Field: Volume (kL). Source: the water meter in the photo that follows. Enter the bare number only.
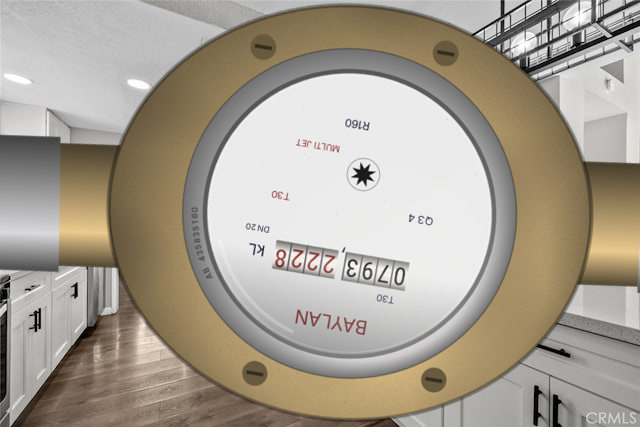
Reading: 793.2228
